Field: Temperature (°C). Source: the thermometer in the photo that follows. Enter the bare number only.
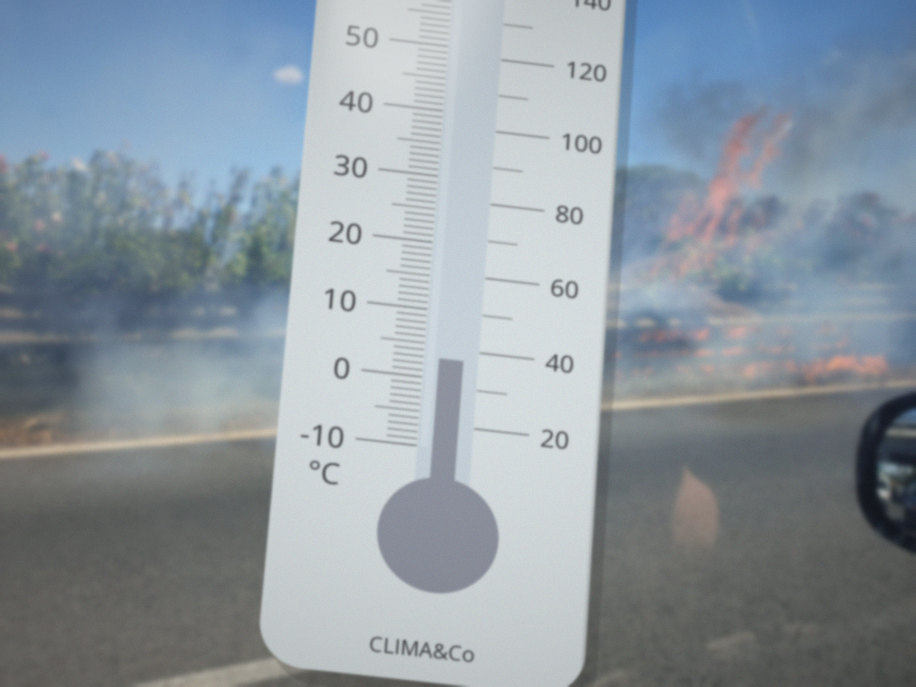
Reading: 3
